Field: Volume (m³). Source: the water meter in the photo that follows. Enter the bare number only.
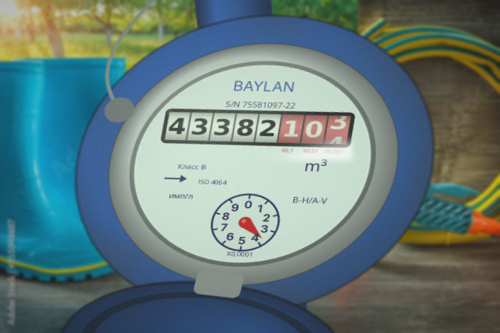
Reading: 43382.1033
